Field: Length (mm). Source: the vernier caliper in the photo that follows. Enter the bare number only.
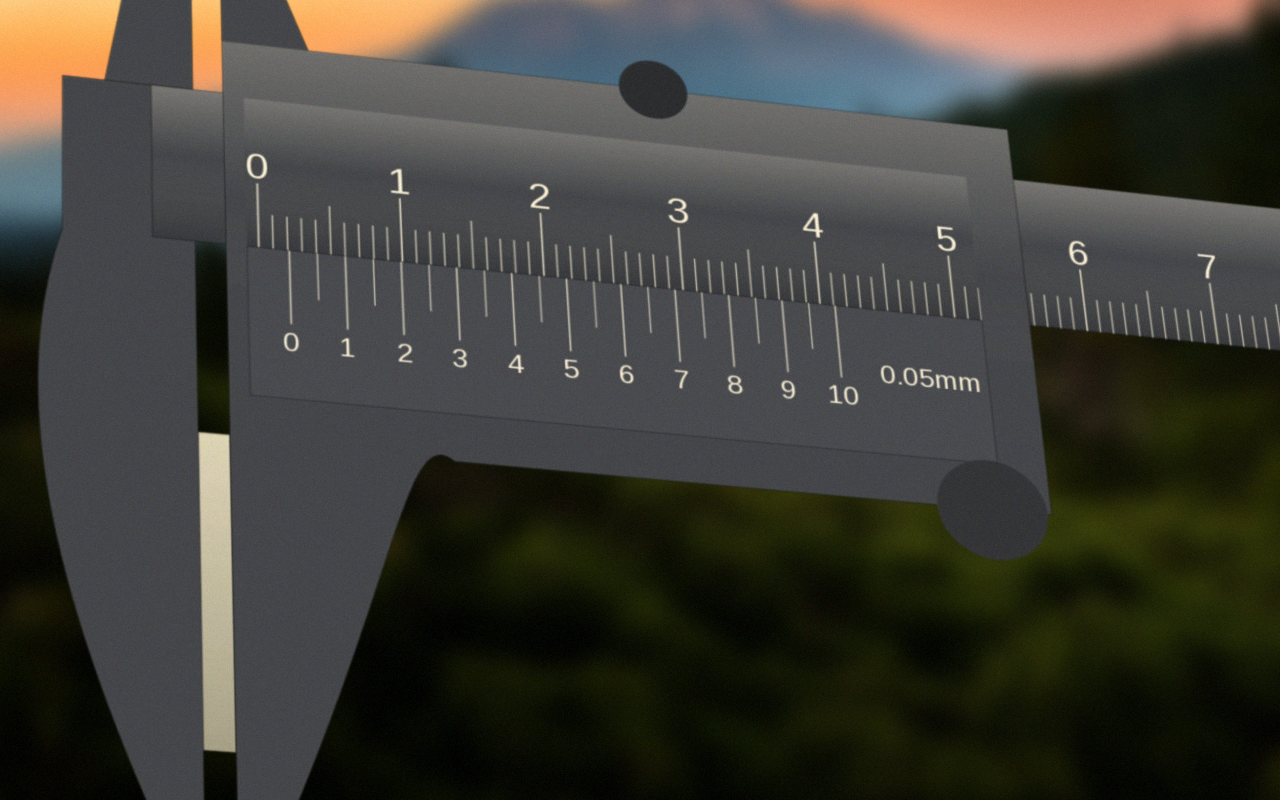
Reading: 2.1
